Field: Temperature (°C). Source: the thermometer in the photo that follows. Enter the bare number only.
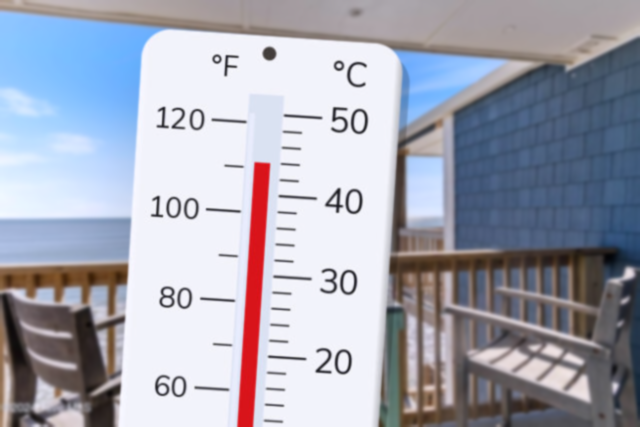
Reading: 44
